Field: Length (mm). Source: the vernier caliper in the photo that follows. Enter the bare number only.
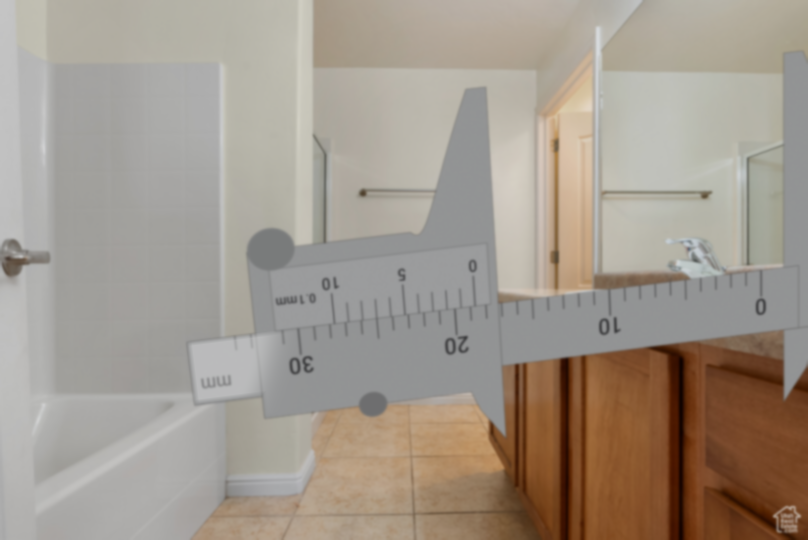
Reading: 18.7
